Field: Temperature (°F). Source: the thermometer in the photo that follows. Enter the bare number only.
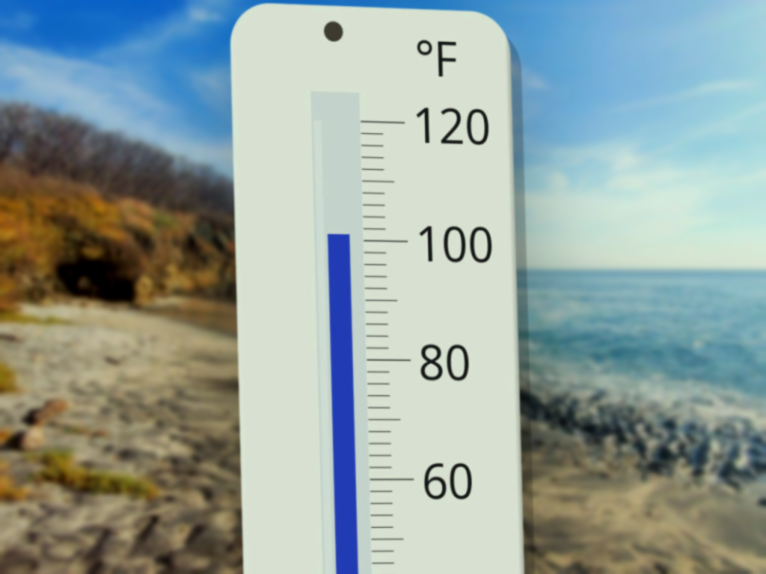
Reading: 101
